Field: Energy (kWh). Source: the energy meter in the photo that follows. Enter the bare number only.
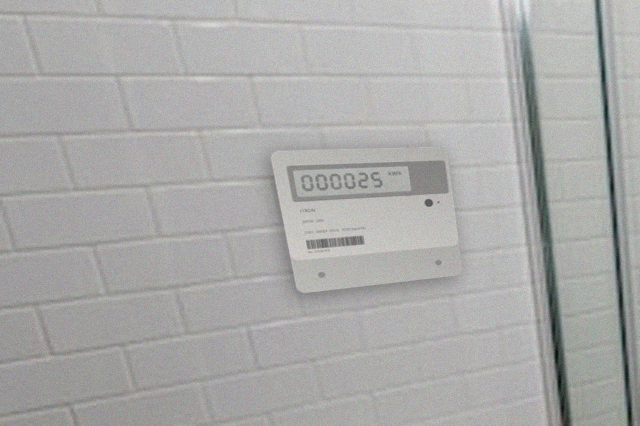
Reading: 25
